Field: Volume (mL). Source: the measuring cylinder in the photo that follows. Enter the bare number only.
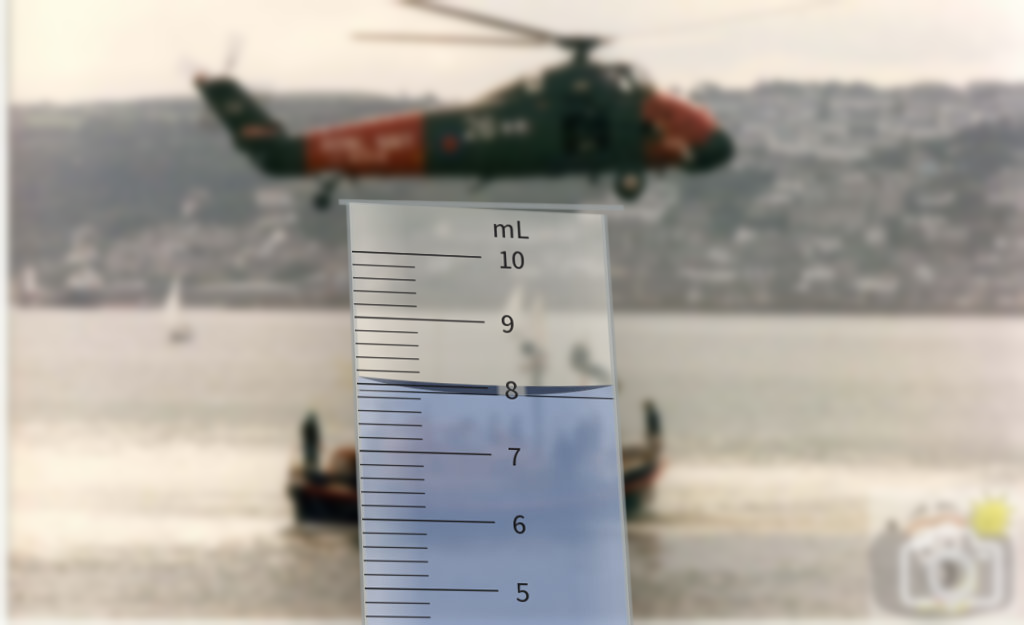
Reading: 7.9
